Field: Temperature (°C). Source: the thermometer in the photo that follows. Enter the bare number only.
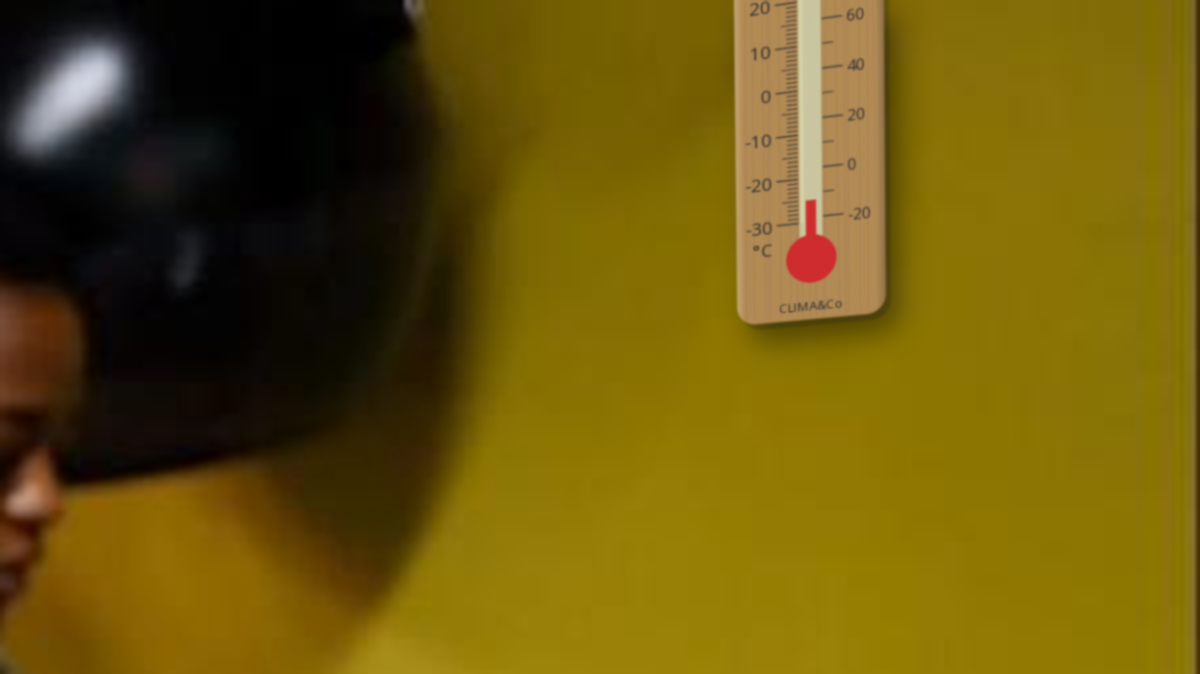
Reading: -25
